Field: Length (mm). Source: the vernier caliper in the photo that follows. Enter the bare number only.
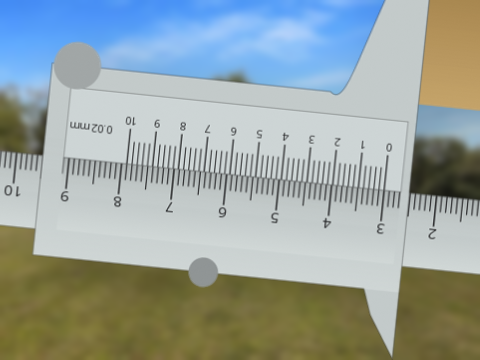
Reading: 30.0
